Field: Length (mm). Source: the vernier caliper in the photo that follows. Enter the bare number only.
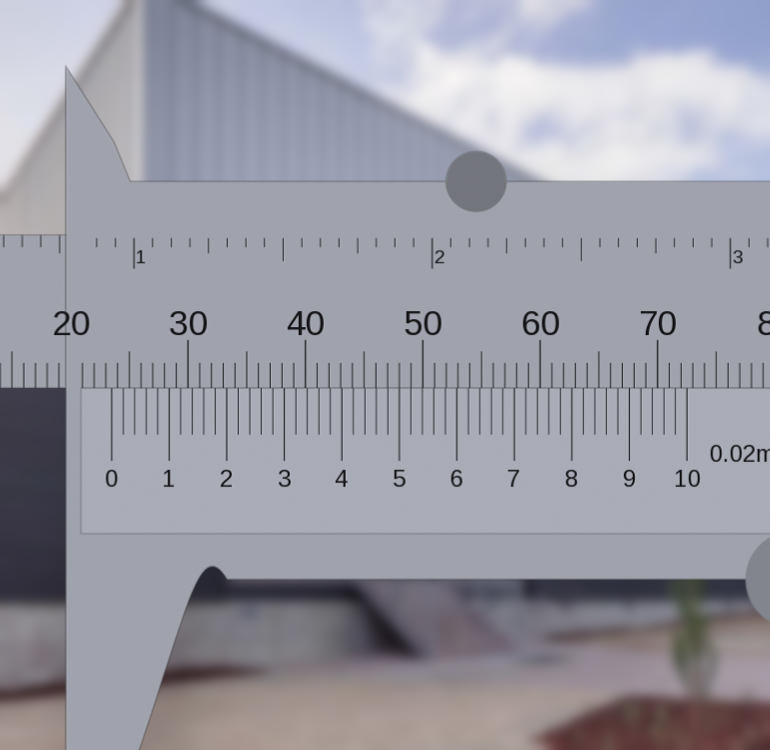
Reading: 23.5
